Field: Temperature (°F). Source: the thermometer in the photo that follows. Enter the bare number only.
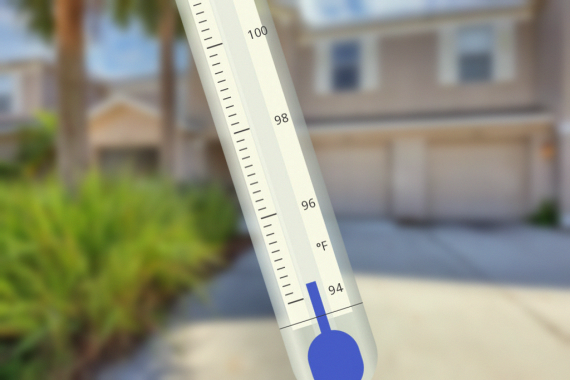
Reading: 94.3
